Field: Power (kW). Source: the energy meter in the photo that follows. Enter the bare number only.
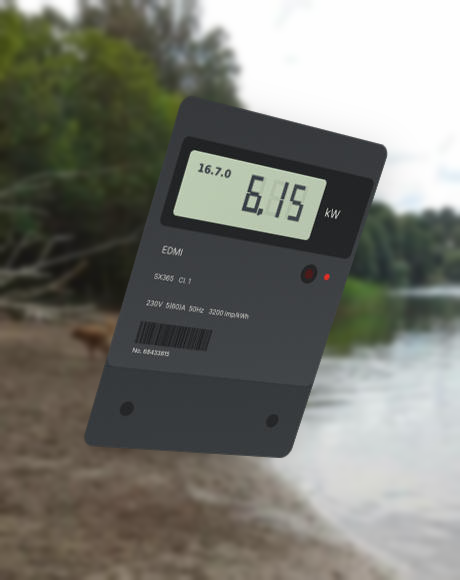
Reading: 6.15
